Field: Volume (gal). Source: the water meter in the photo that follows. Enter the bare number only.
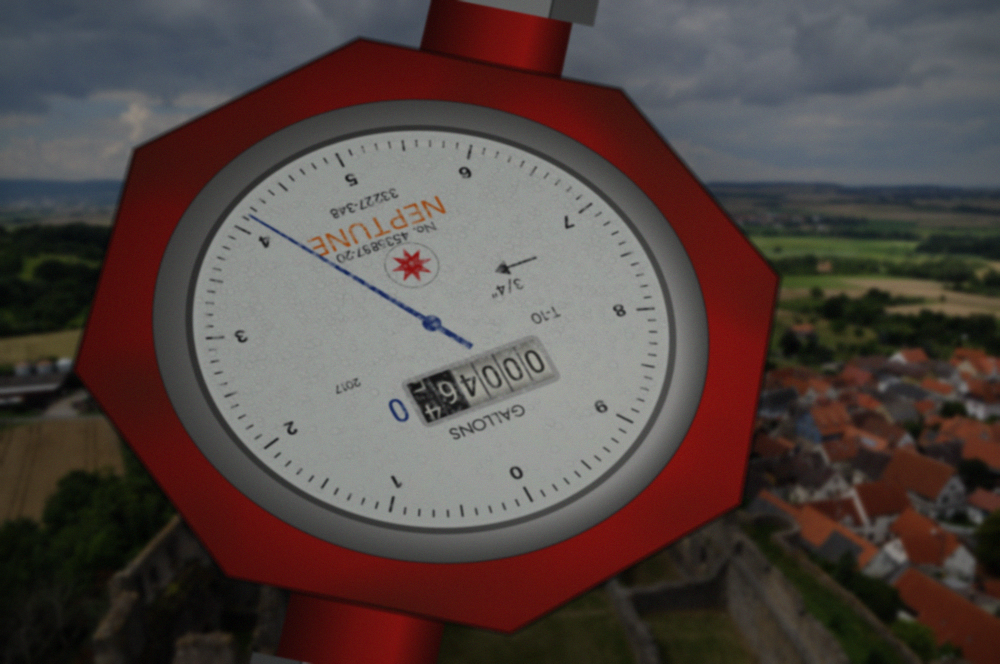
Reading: 4644.1
